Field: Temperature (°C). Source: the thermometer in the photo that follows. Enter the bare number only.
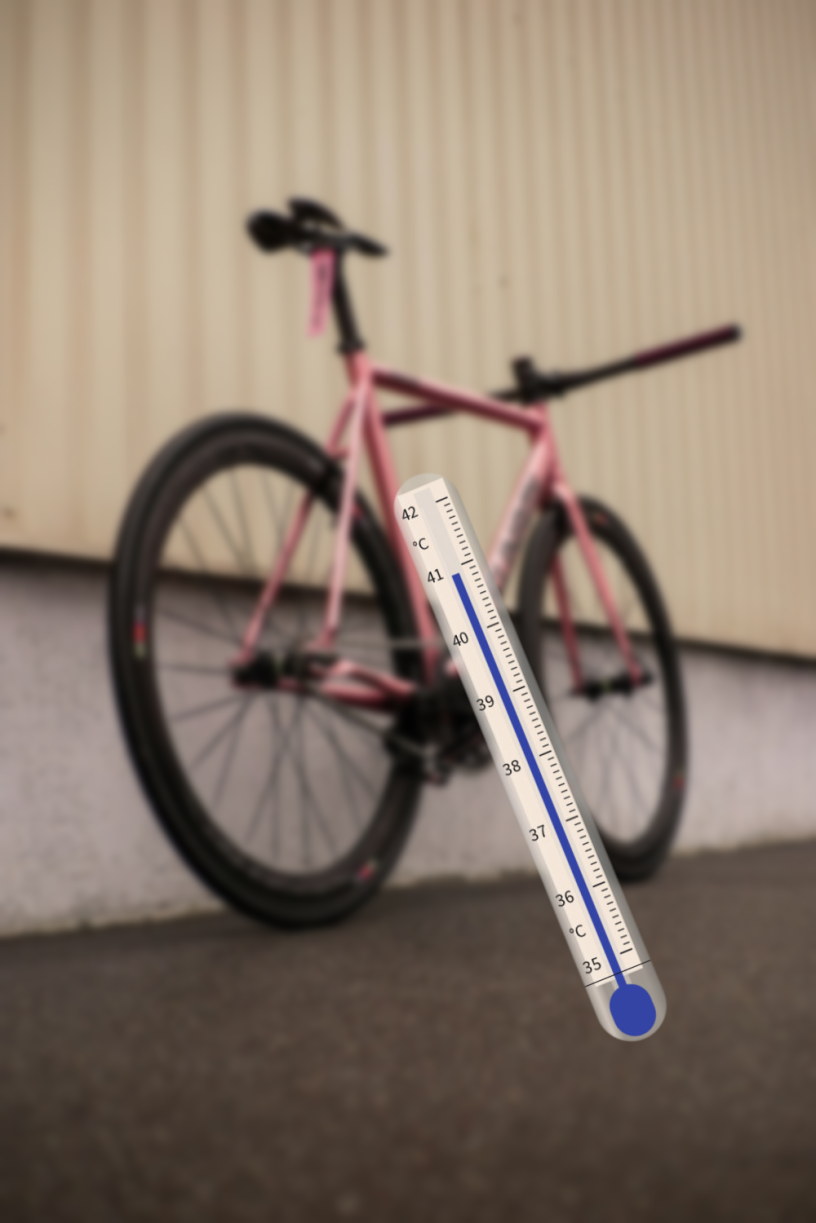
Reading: 40.9
